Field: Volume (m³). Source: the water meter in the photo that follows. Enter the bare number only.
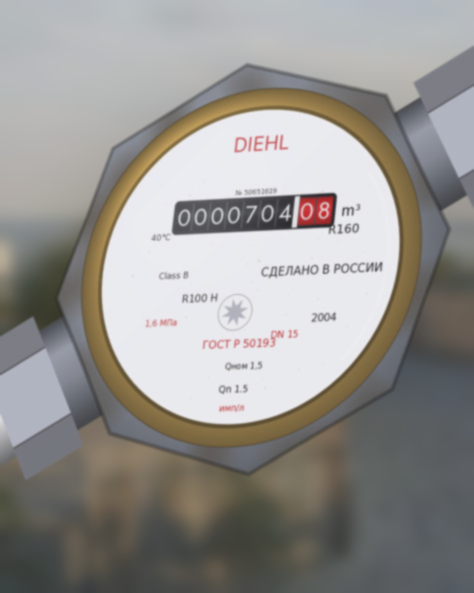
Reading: 704.08
